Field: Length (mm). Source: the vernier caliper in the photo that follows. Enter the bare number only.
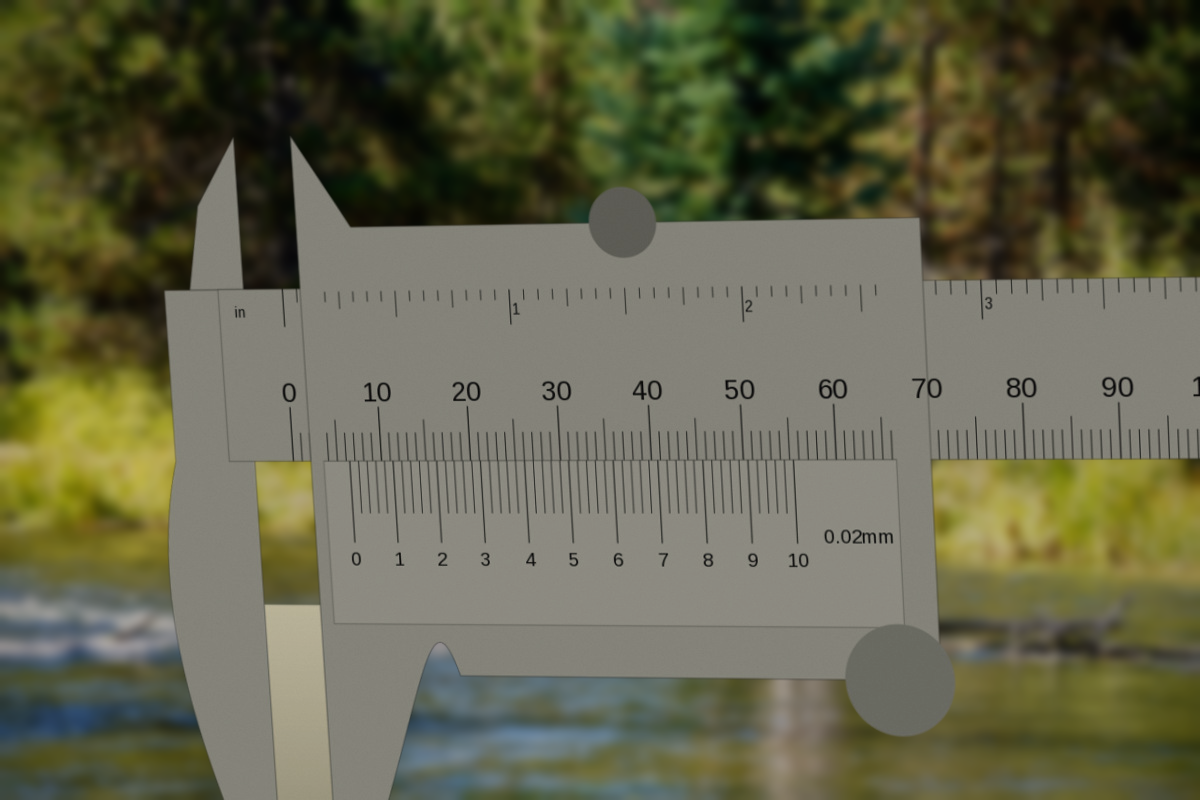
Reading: 6.4
